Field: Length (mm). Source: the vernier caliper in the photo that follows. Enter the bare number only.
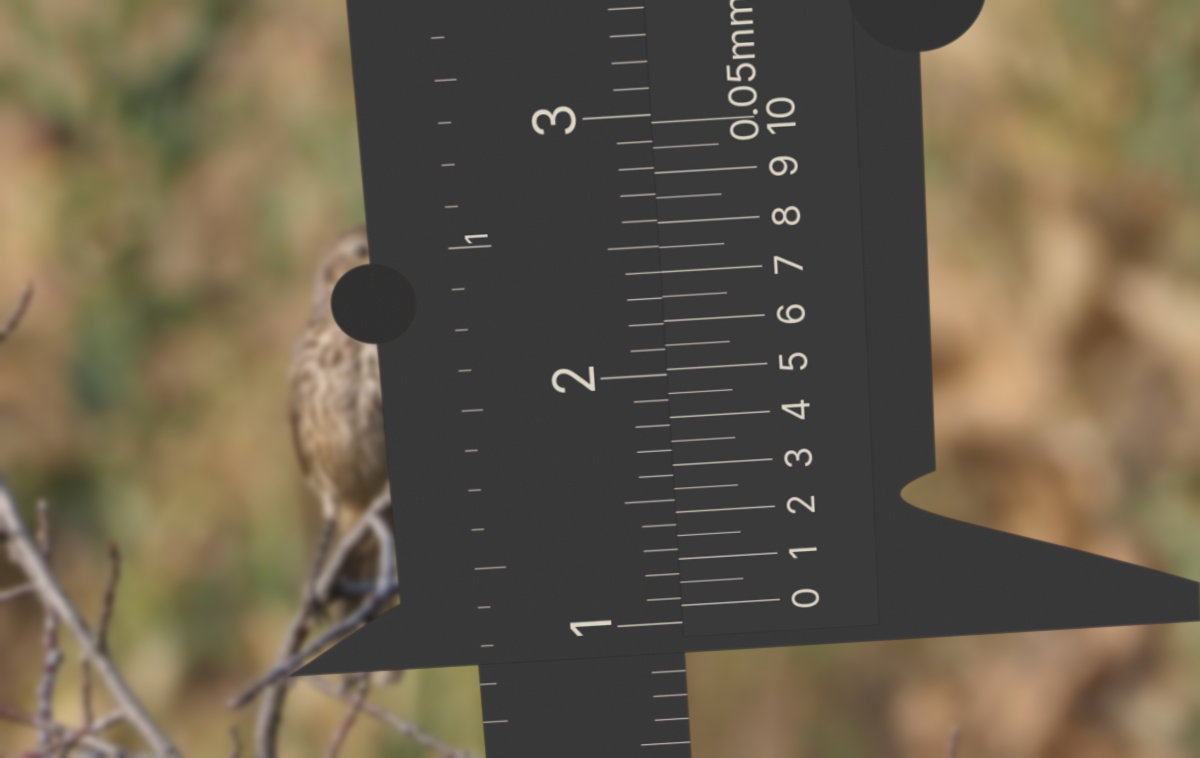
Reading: 10.7
